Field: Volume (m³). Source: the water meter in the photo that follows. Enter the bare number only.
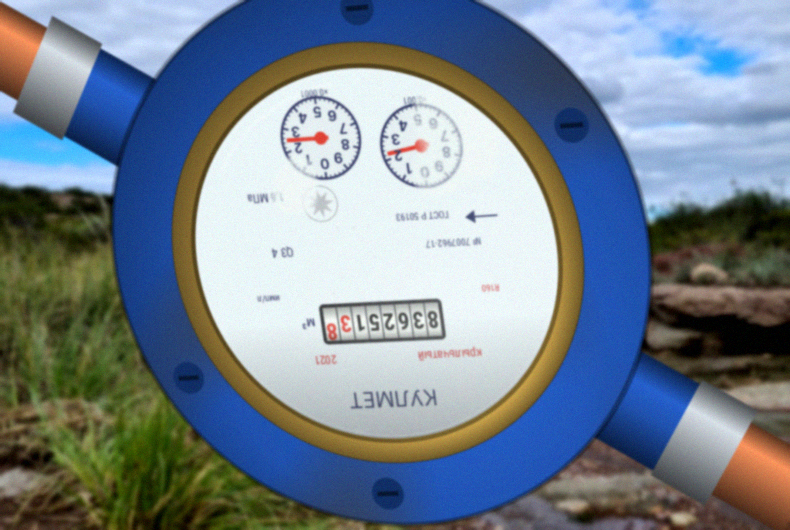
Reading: 836251.3822
